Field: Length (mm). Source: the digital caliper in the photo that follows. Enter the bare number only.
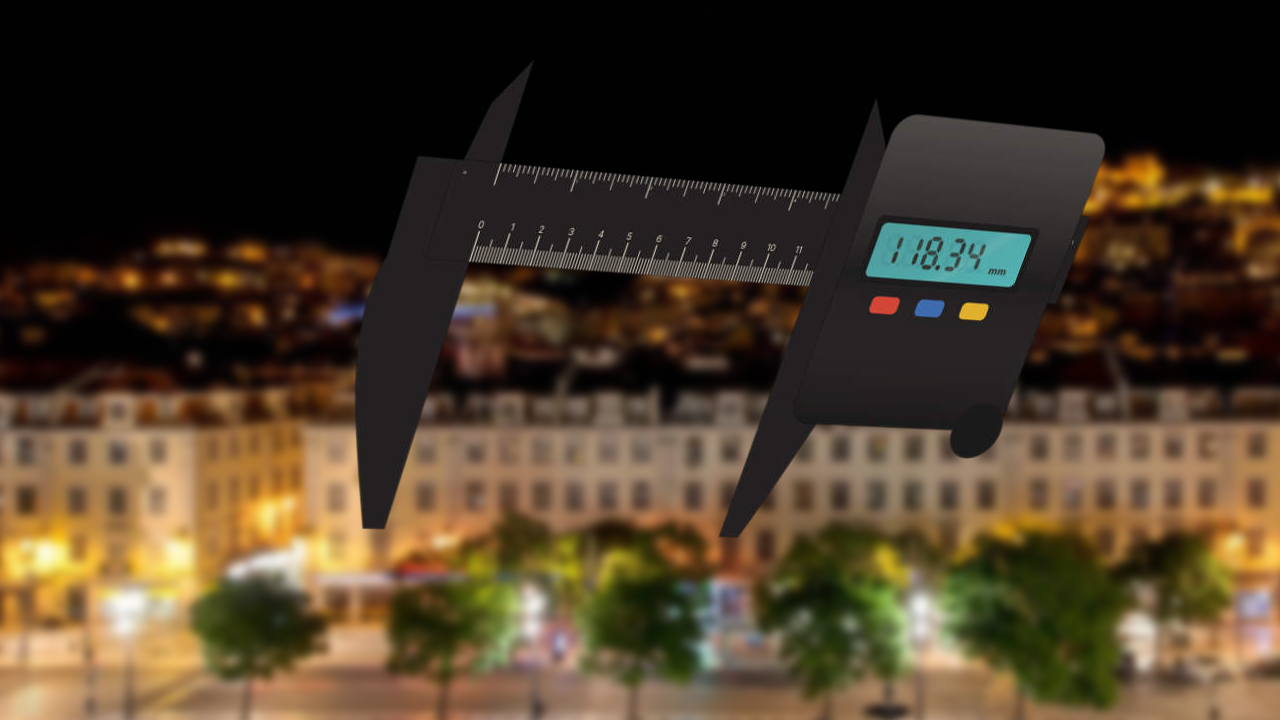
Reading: 118.34
